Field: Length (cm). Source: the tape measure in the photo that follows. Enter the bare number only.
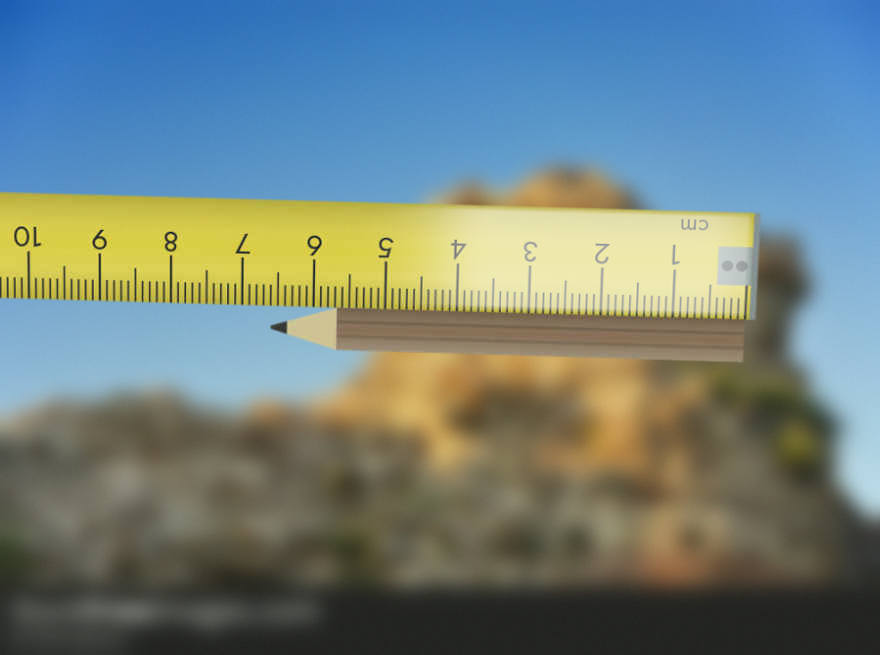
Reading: 6.6
